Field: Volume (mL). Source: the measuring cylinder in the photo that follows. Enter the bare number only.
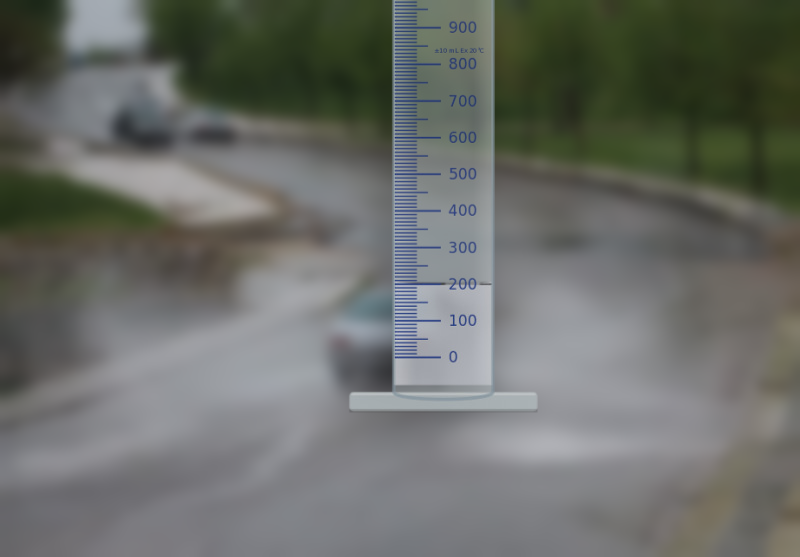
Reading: 200
